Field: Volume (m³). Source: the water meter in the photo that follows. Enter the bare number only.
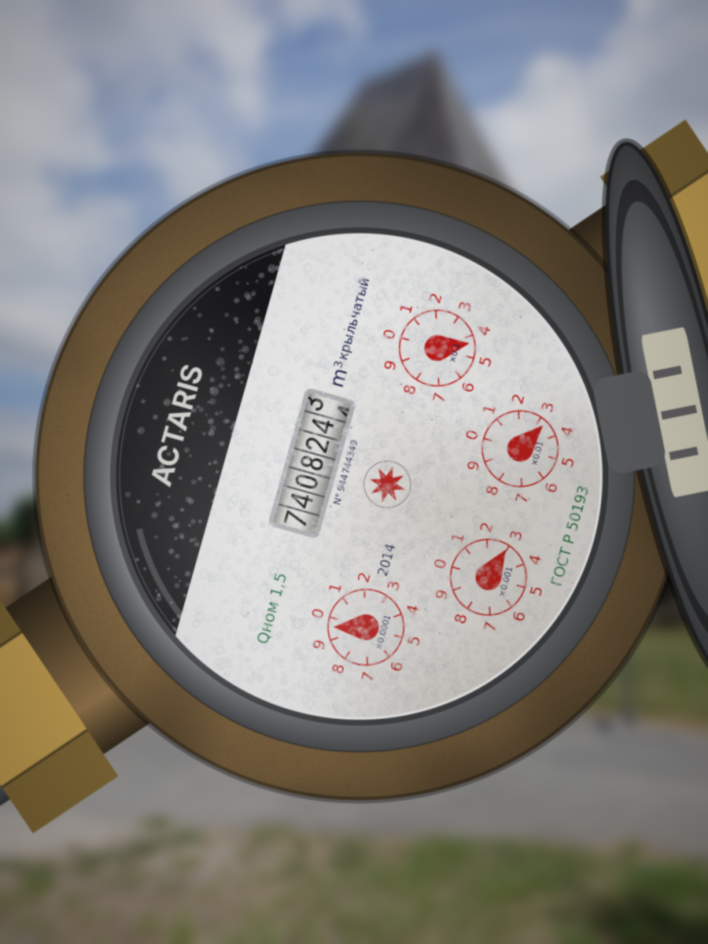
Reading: 7408243.4329
